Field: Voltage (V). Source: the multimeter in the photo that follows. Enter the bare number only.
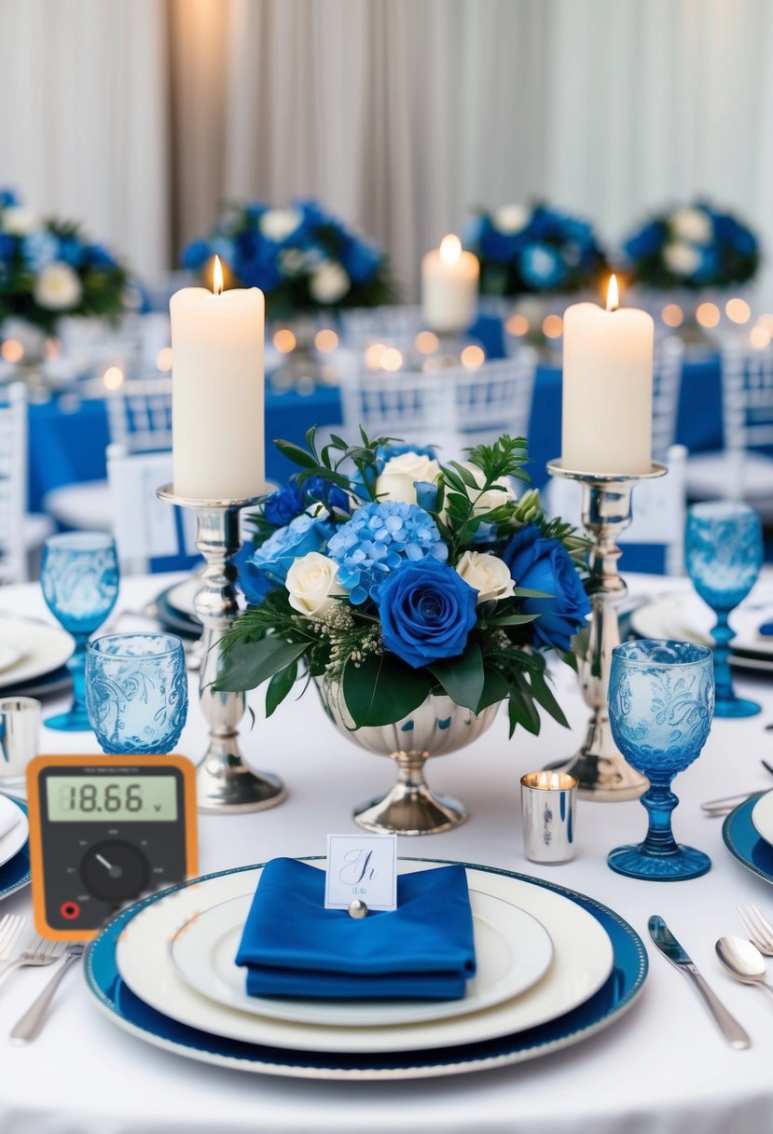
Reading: 18.66
